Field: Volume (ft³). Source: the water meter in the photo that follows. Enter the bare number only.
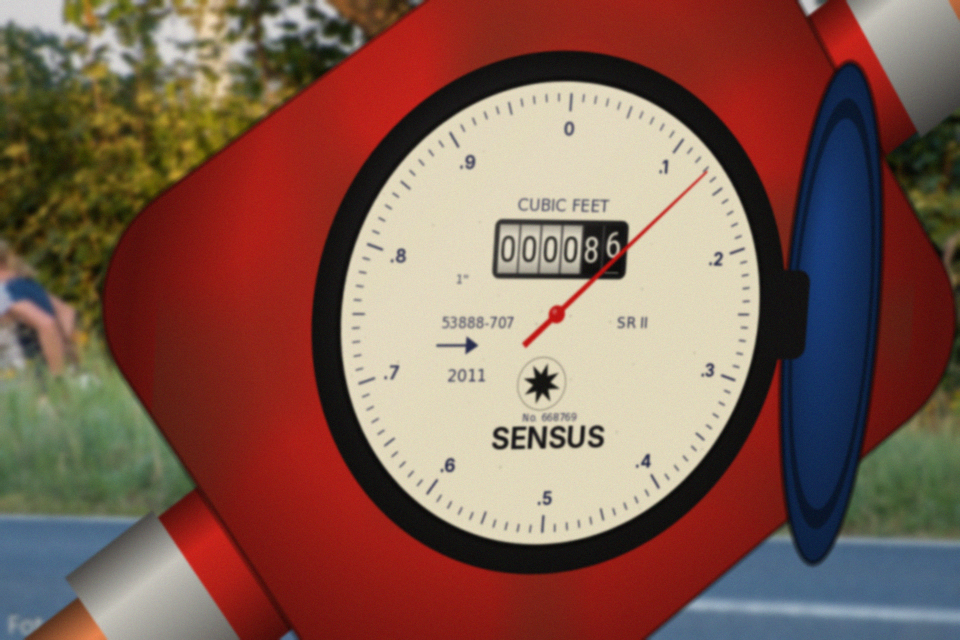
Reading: 86.13
